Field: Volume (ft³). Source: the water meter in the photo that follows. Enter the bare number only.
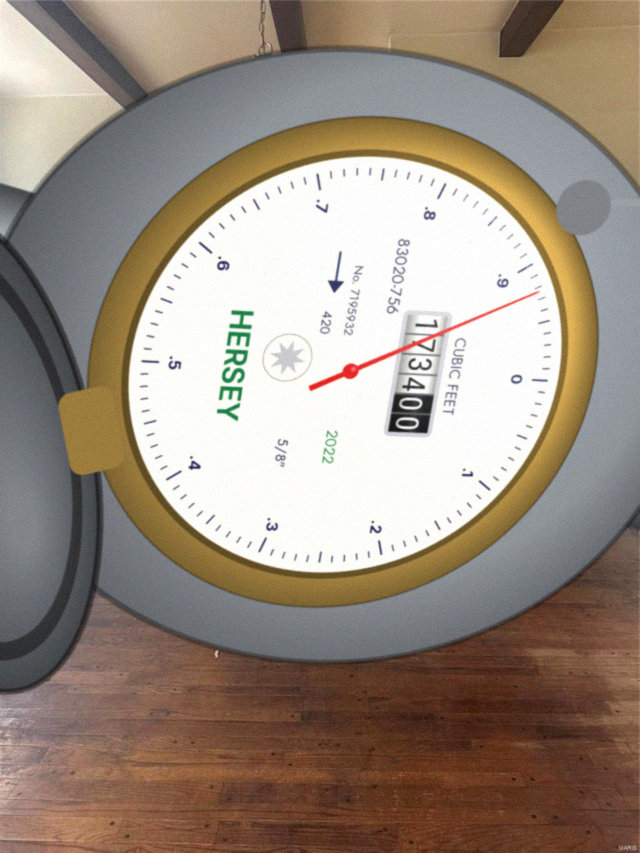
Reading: 173399.92
